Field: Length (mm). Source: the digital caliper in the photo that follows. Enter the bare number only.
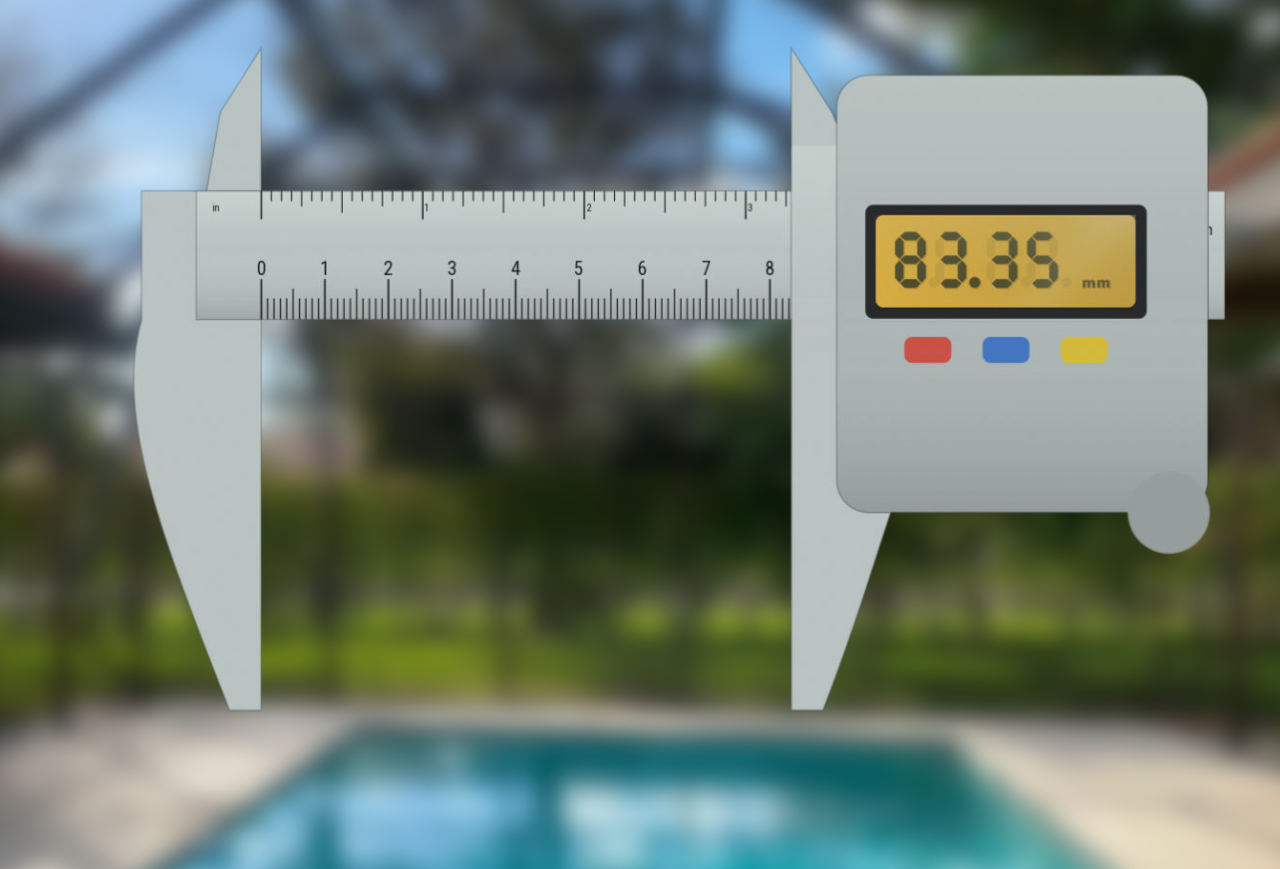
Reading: 83.35
